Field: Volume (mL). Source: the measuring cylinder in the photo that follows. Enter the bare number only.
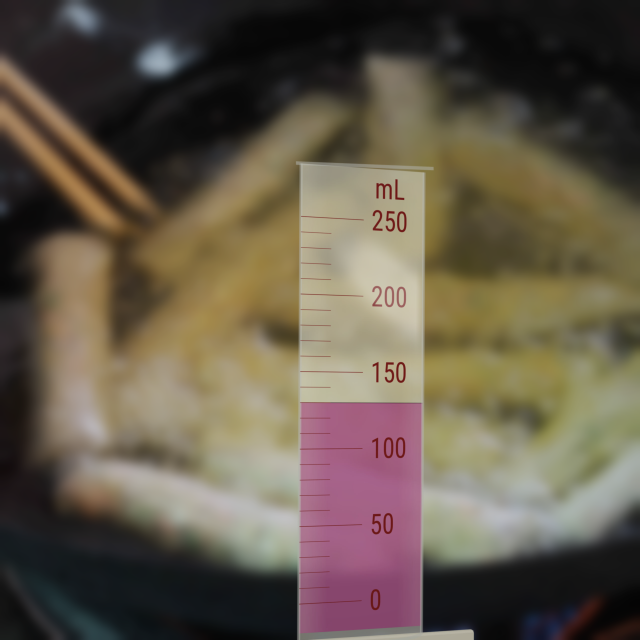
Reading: 130
